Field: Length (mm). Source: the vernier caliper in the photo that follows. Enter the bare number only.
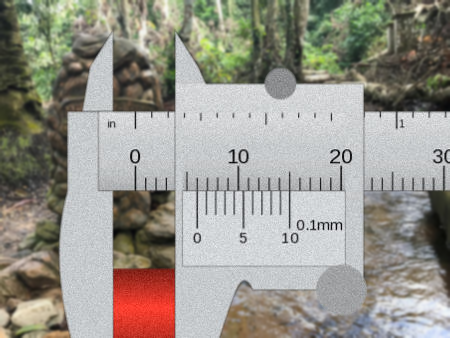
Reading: 6.0
